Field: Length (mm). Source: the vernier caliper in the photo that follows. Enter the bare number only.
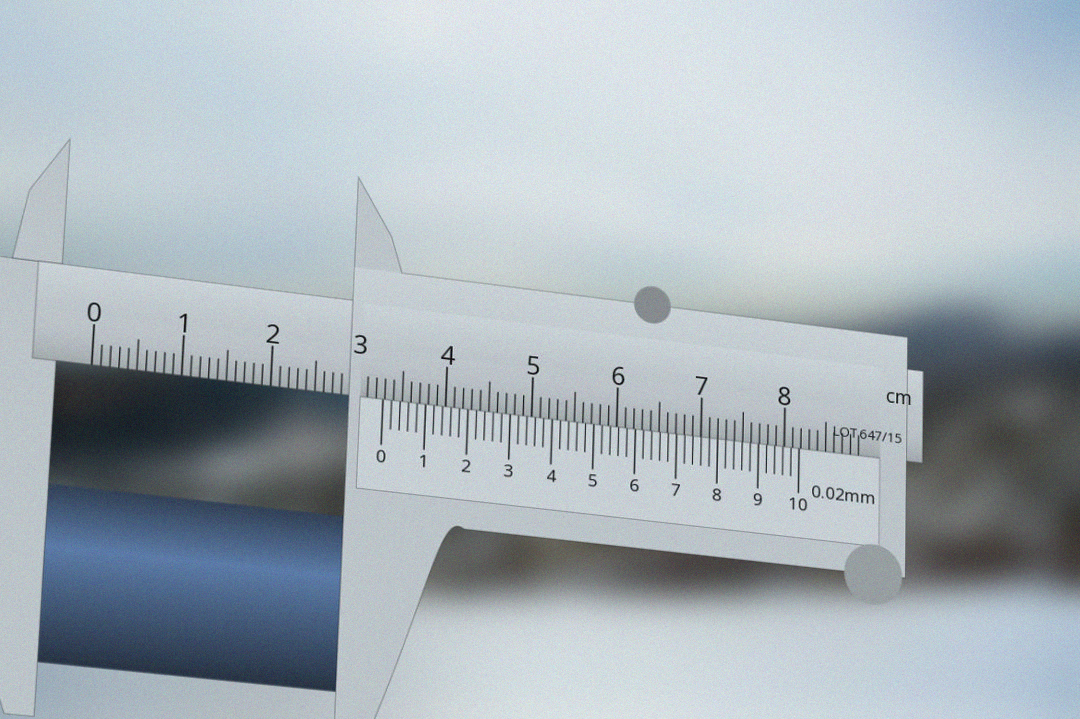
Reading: 32.8
